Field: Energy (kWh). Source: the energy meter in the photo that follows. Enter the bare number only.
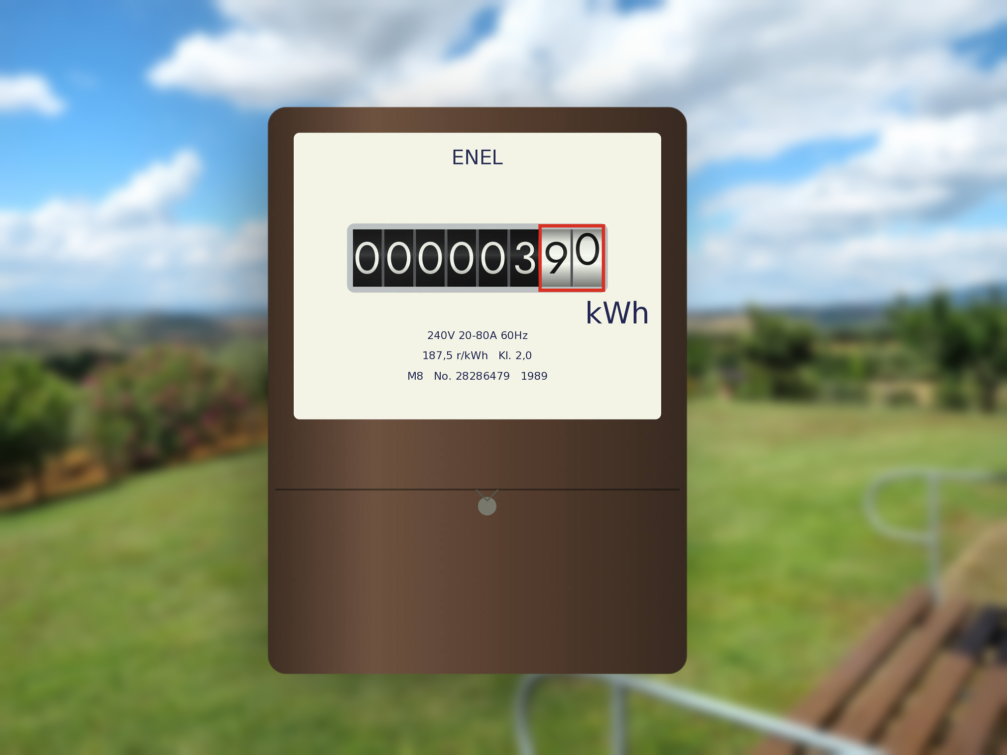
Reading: 3.90
